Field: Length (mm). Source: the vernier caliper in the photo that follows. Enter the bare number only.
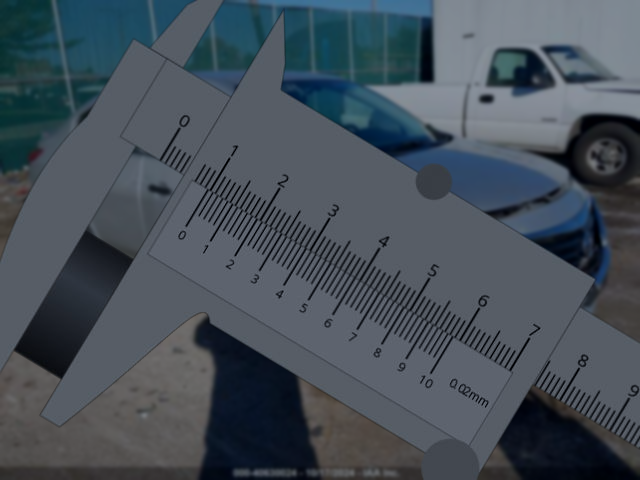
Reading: 9.6
